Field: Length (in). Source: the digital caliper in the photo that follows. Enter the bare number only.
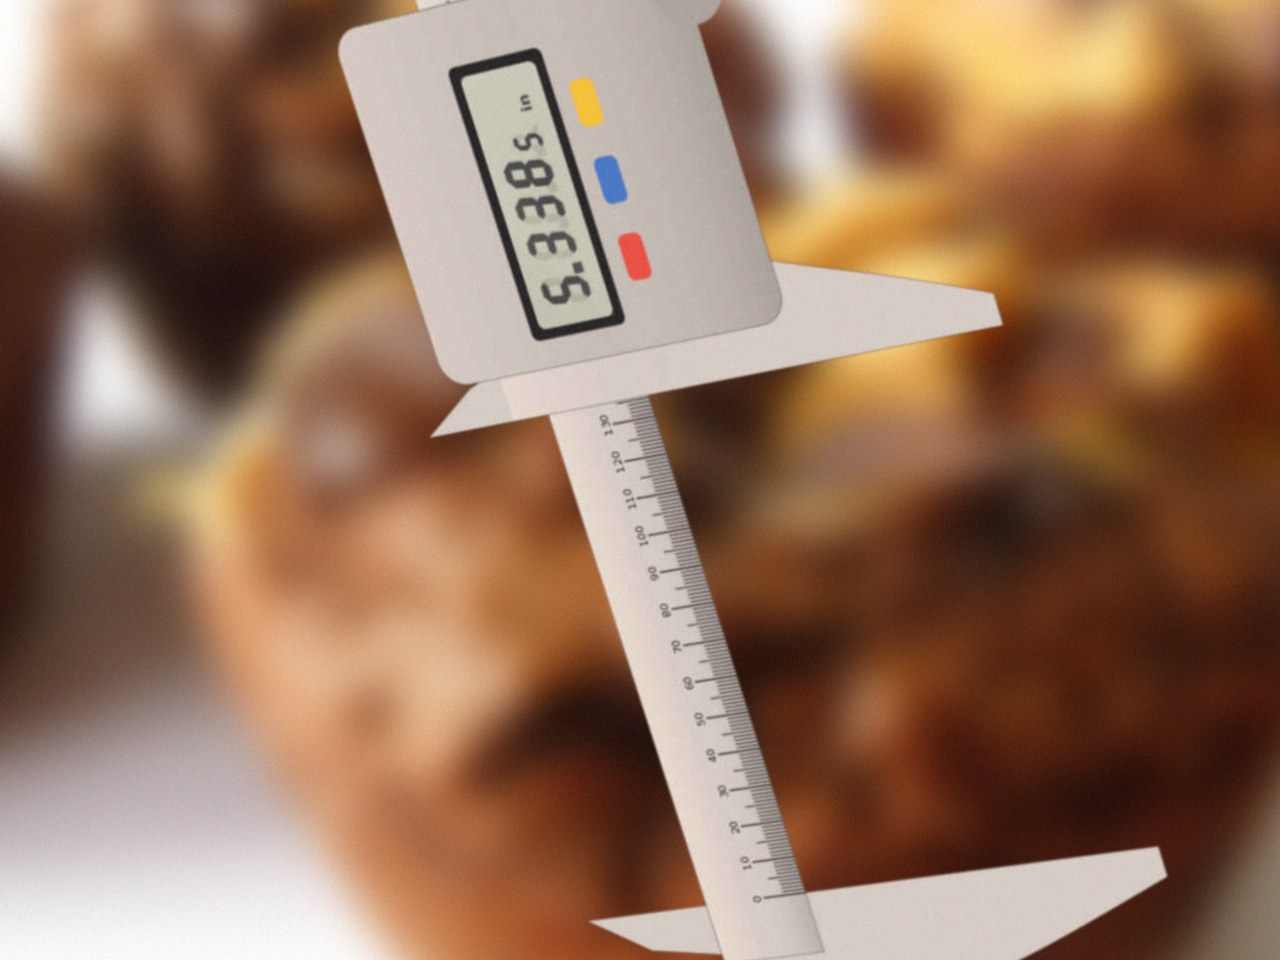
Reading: 5.3385
